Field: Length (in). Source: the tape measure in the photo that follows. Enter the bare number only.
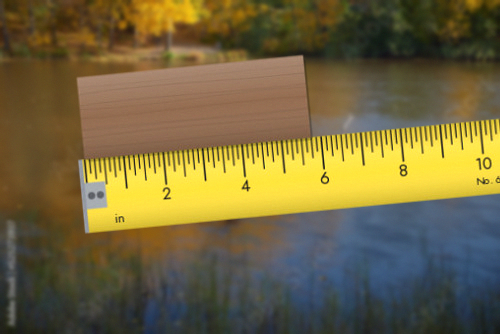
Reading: 5.75
